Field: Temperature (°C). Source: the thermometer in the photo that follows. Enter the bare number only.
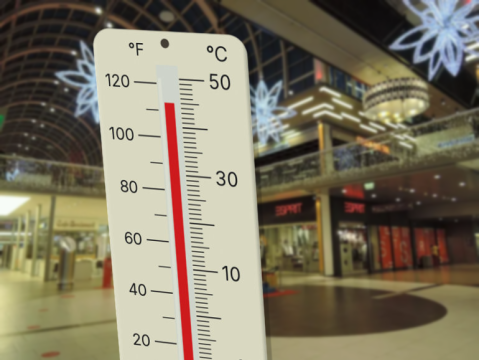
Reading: 45
